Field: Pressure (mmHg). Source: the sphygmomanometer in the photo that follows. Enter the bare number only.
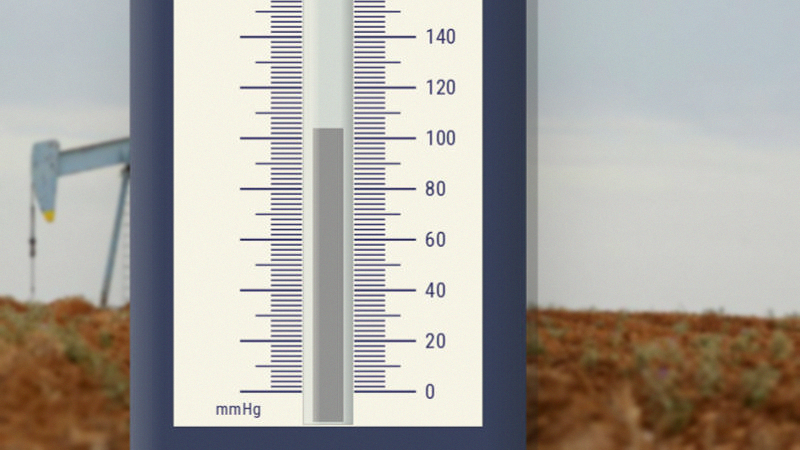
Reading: 104
